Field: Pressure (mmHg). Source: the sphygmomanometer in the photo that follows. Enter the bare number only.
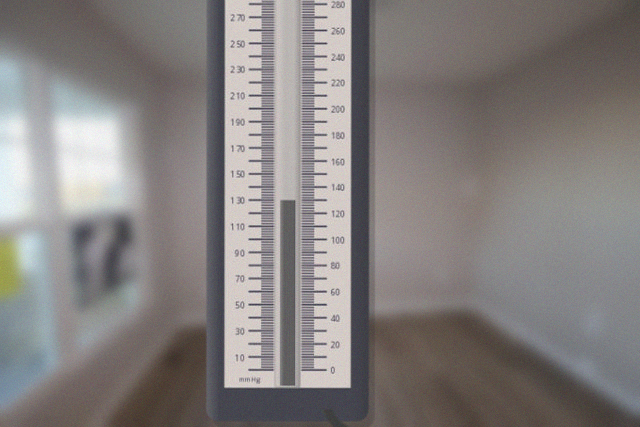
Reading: 130
